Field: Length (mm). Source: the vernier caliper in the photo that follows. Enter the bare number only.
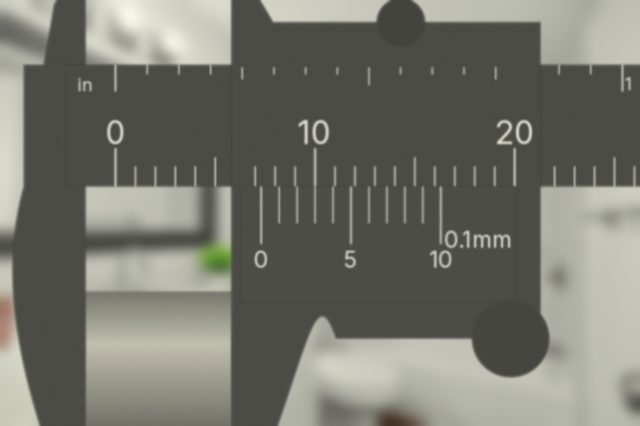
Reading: 7.3
